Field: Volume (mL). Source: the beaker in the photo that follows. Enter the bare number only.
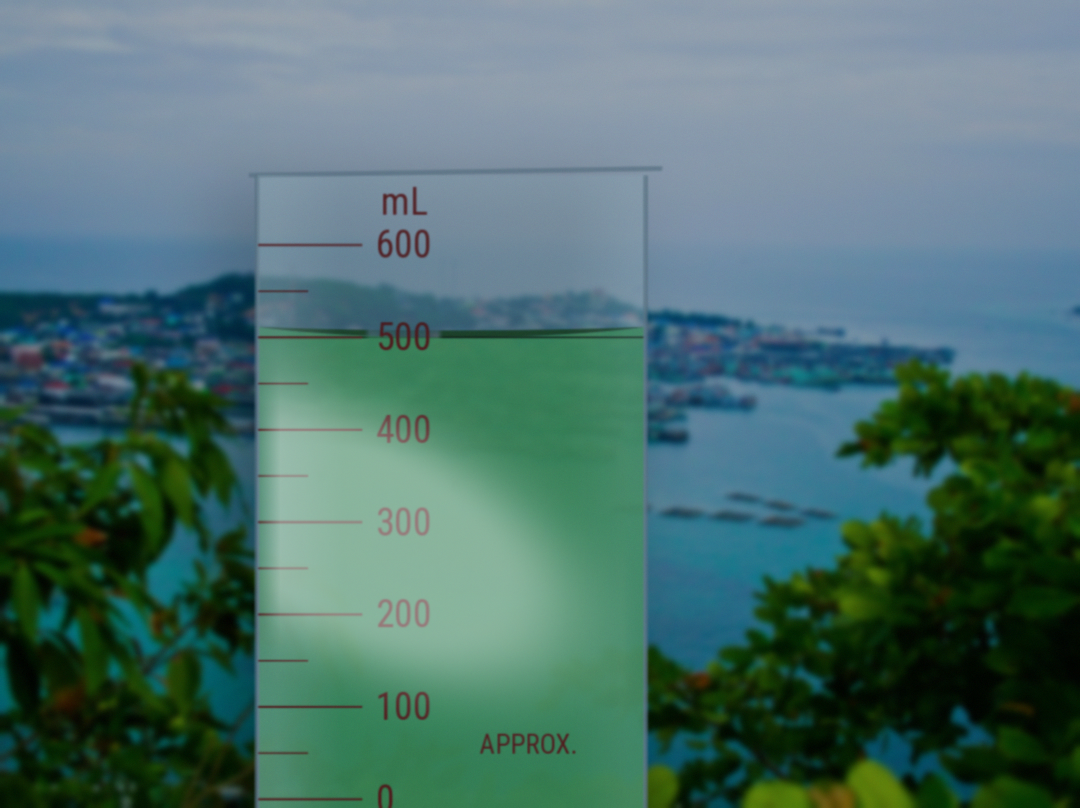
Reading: 500
